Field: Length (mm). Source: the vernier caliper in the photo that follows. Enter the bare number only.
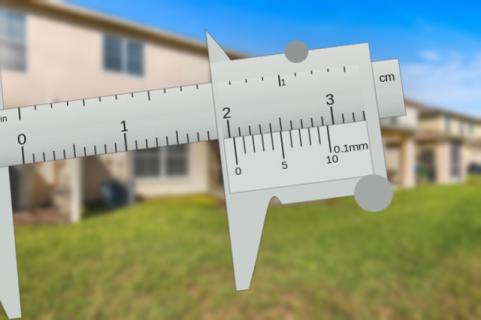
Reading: 20.4
